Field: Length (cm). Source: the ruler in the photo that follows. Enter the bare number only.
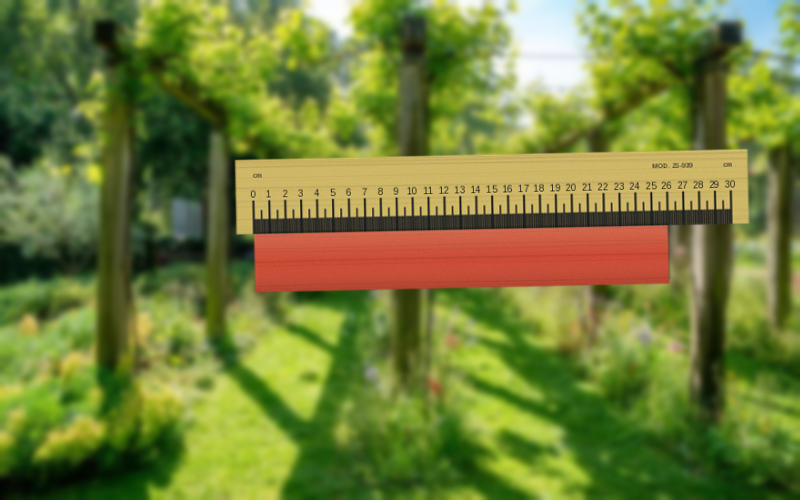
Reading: 26
